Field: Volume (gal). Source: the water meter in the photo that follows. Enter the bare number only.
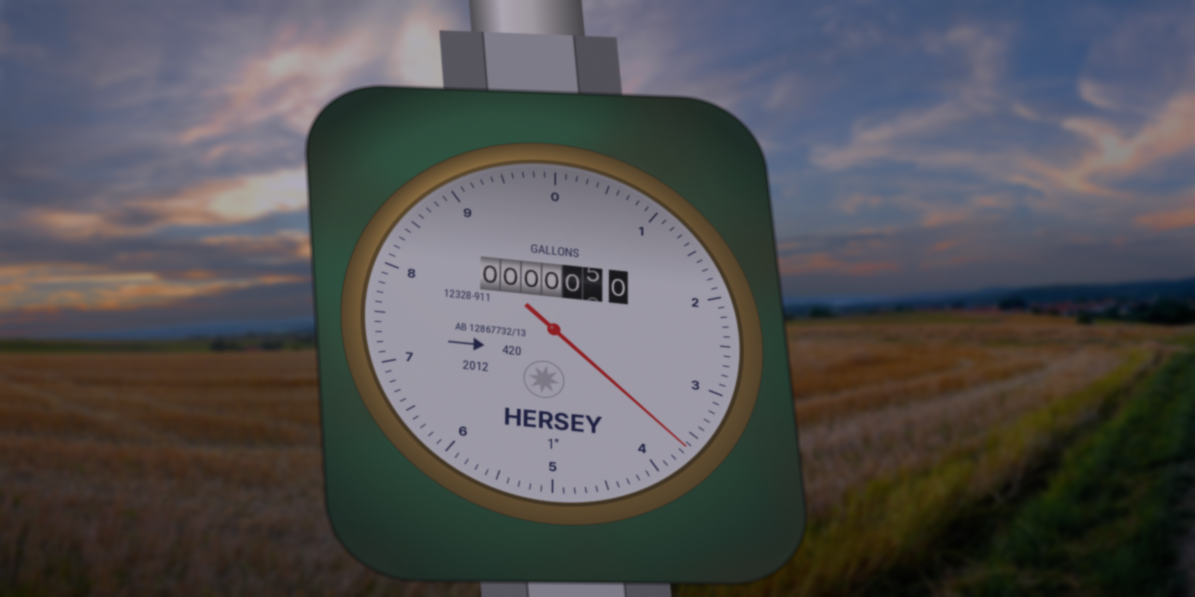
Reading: 53.6
